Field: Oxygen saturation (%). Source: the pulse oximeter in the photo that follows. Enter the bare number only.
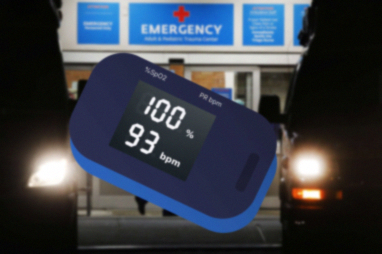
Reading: 100
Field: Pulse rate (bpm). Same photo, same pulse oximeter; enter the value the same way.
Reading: 93
